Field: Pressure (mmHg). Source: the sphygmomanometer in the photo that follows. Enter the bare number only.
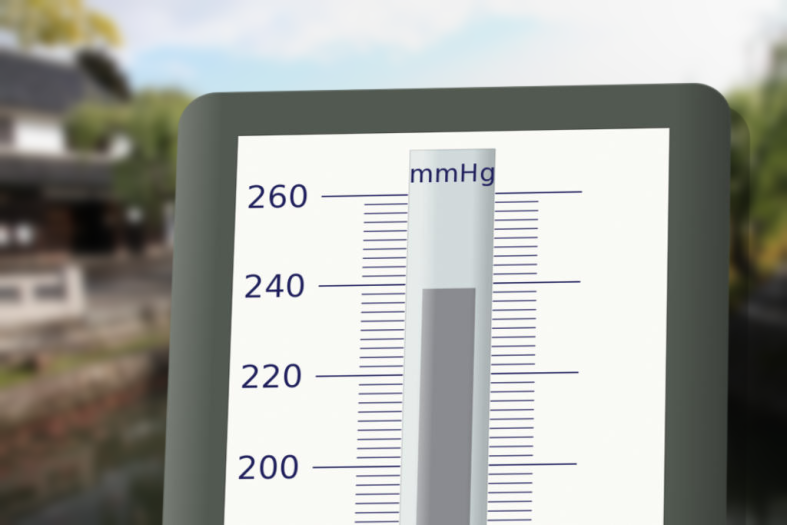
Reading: 239
